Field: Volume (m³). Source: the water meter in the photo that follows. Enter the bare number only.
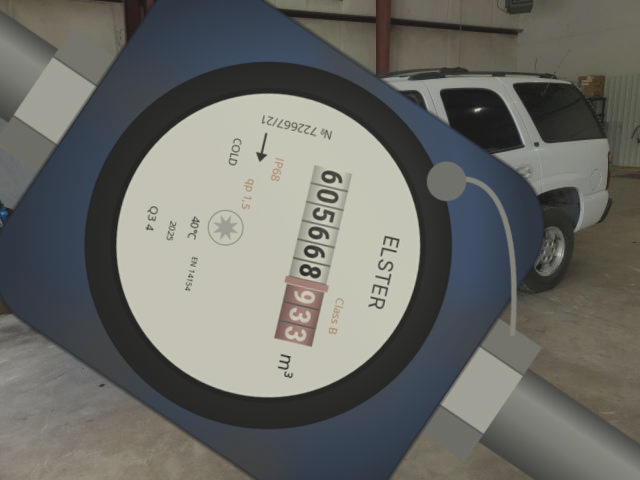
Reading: 605668.933
